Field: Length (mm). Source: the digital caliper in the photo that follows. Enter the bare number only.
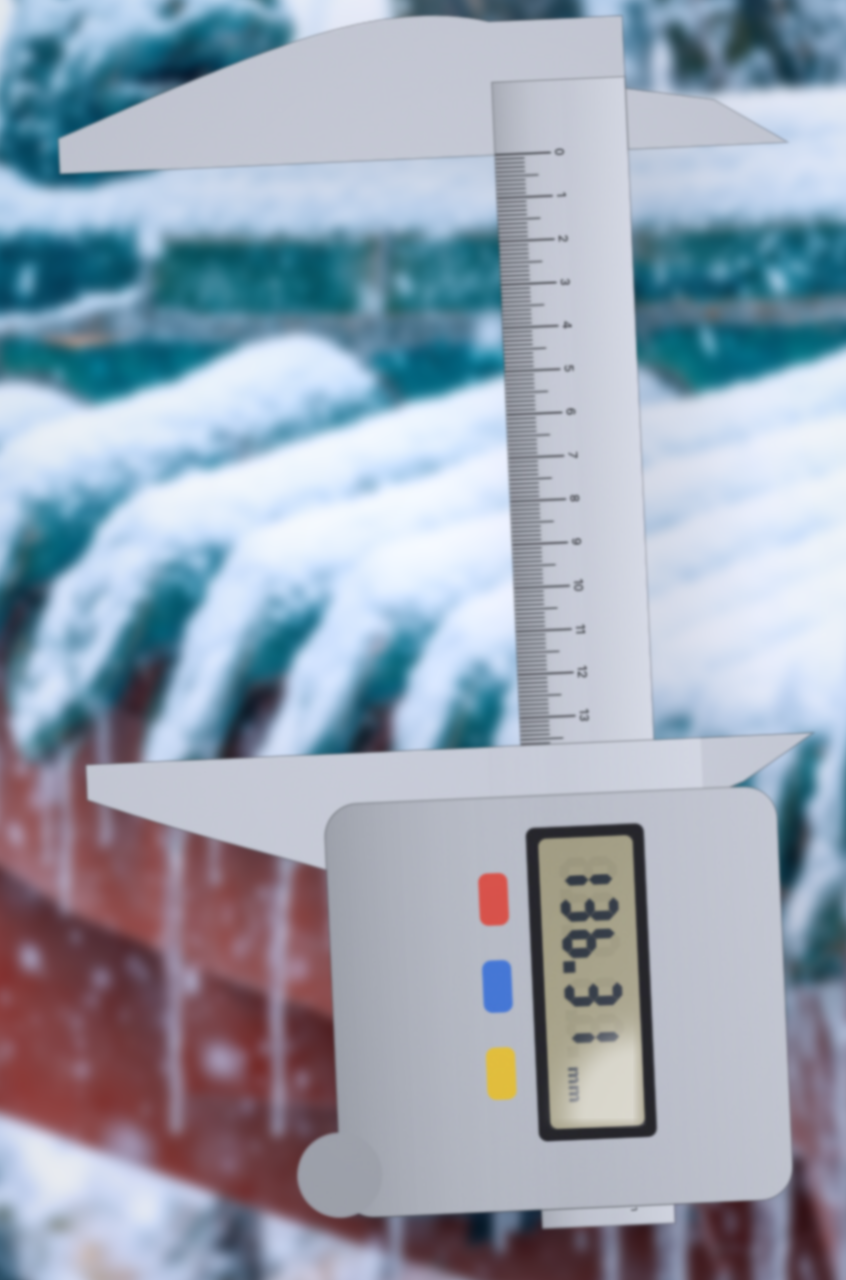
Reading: 136.31
